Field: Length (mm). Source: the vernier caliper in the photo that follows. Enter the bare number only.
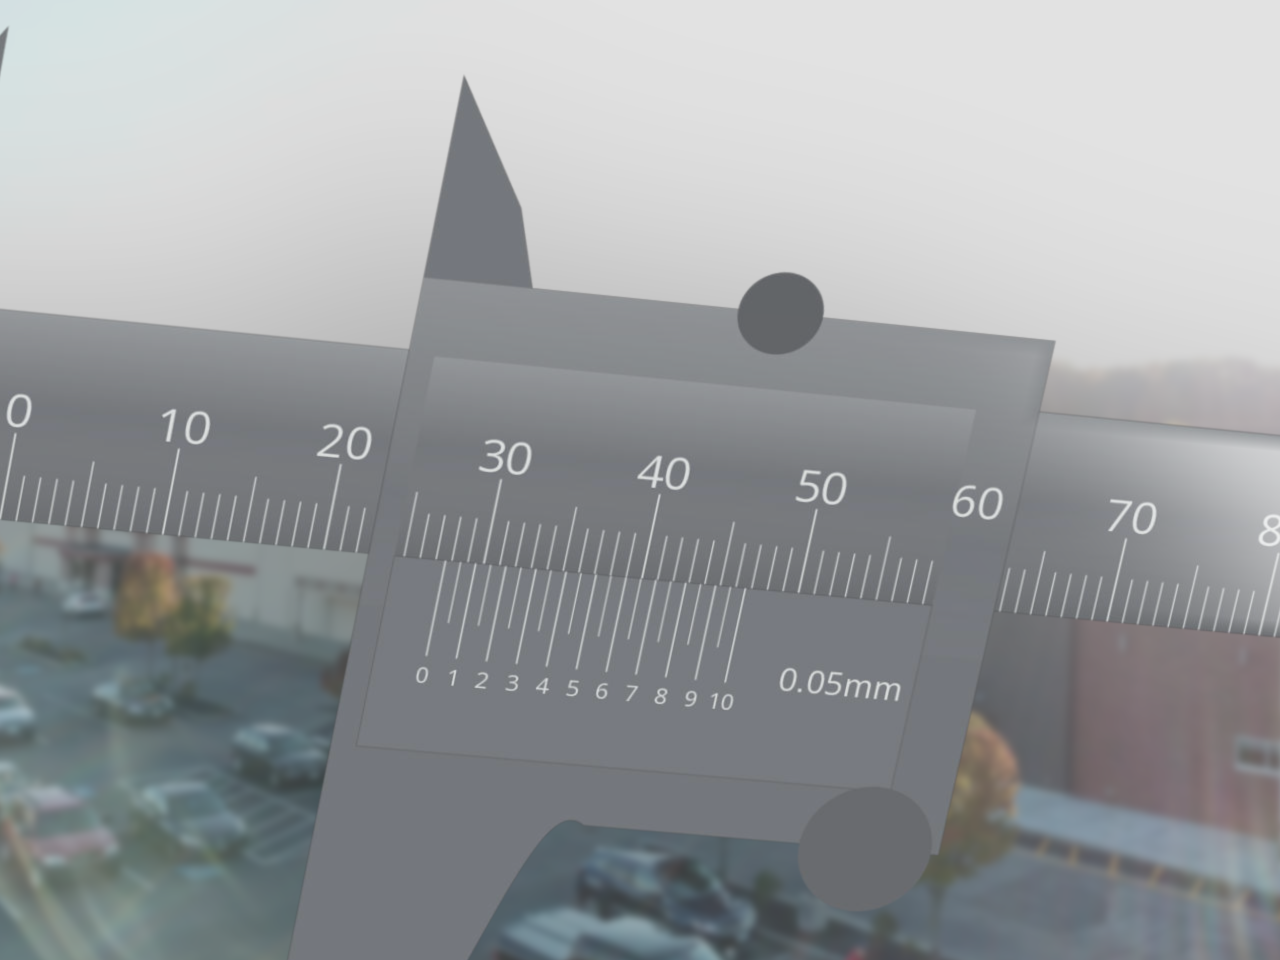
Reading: 27.6
